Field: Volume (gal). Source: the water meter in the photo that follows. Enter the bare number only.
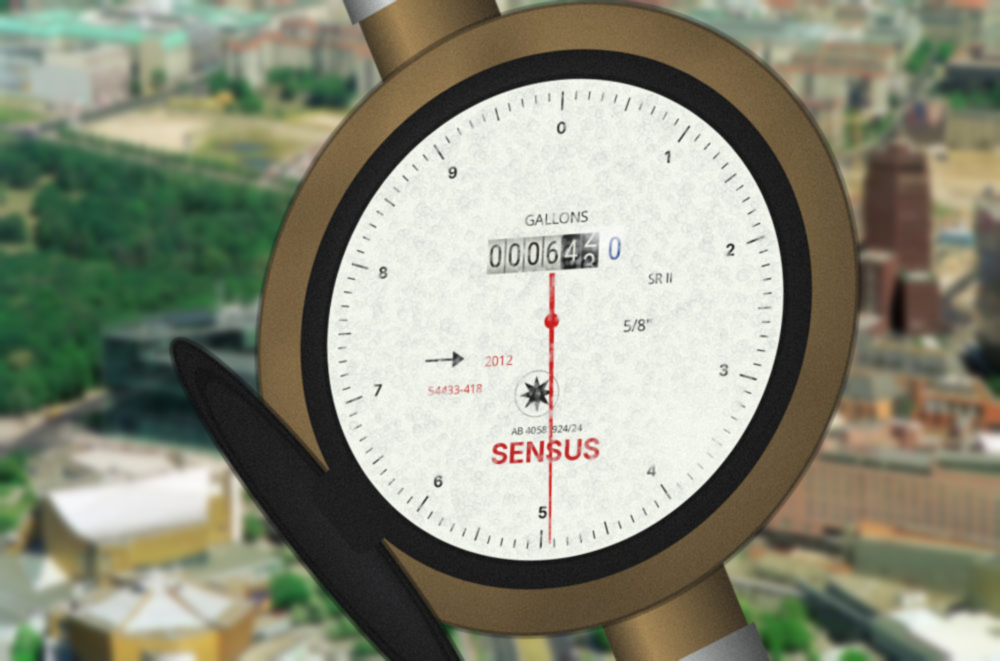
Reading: 6424.9
